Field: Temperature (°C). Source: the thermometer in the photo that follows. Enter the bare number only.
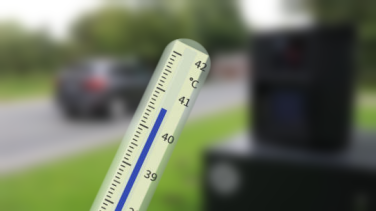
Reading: 40.6
